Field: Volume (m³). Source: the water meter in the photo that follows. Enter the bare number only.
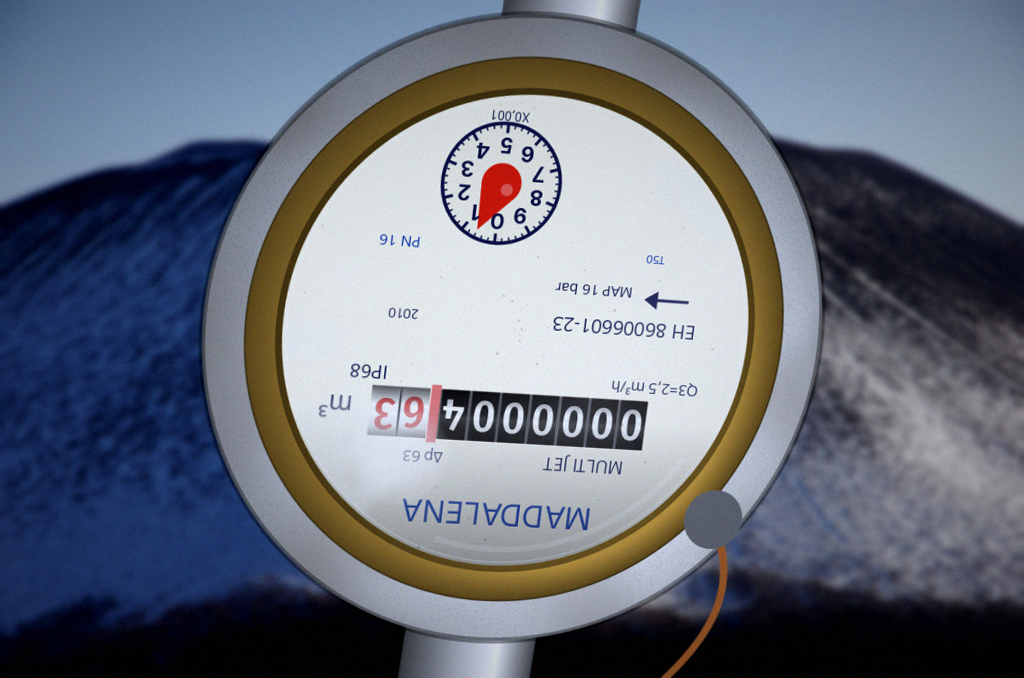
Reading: 4.630
